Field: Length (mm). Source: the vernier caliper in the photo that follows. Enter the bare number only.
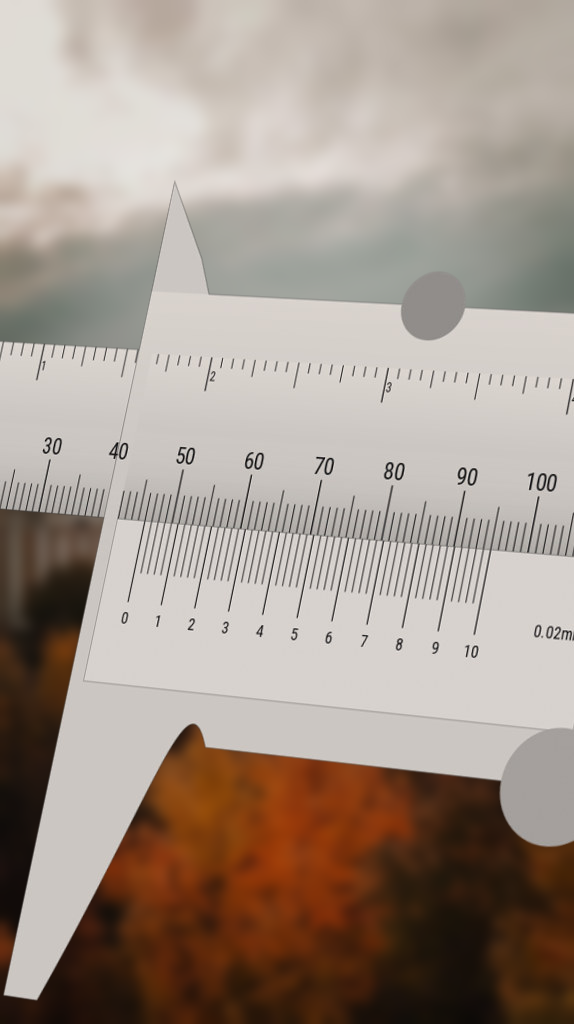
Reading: 46.0
